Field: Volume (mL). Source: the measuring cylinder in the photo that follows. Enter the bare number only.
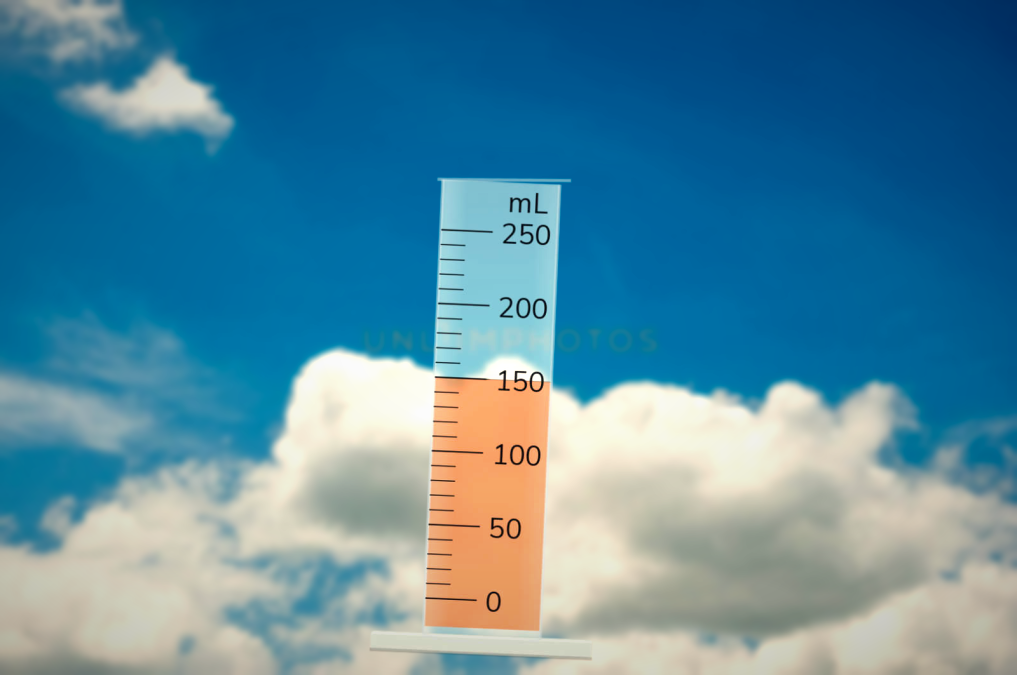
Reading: 150
